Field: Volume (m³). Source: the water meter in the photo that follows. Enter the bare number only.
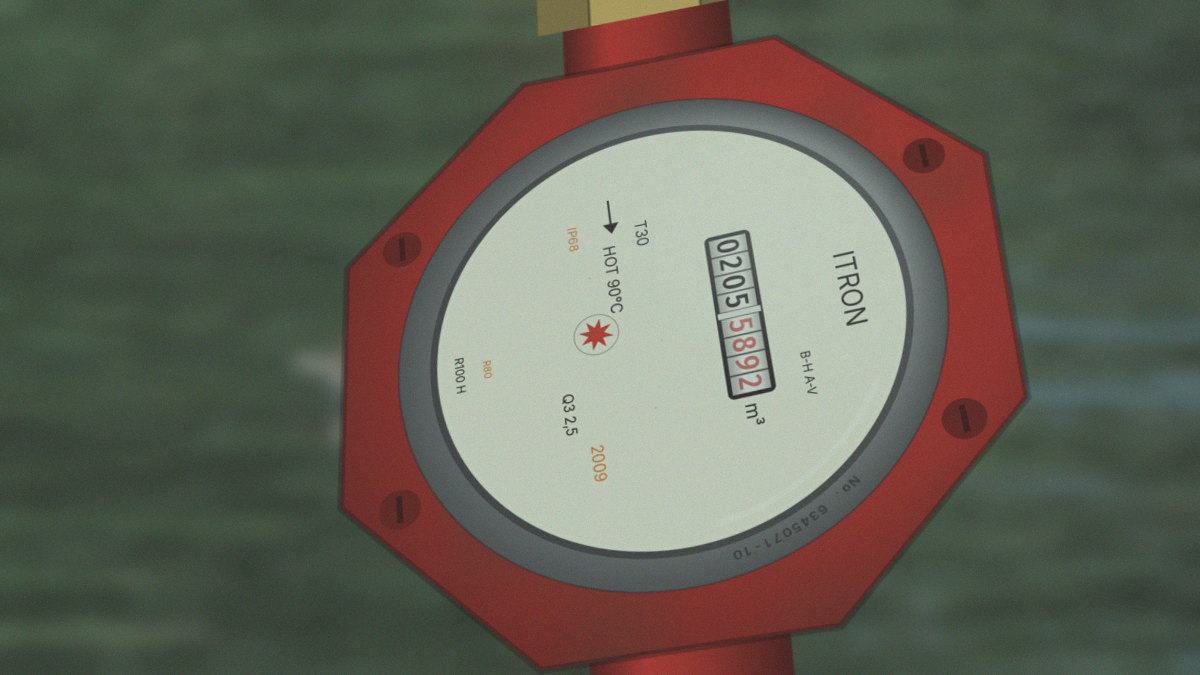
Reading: 205.5892
